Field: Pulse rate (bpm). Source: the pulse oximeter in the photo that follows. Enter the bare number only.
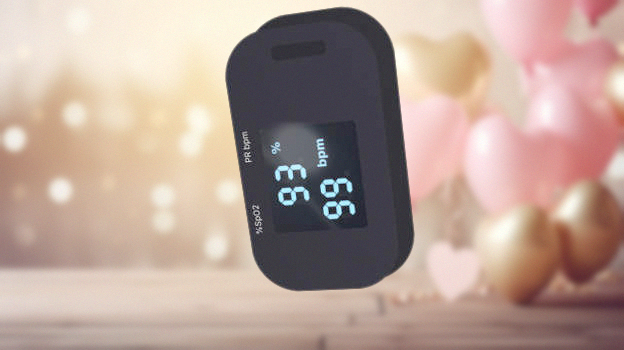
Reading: 99
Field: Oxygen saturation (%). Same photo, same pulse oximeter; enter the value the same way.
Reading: 93
